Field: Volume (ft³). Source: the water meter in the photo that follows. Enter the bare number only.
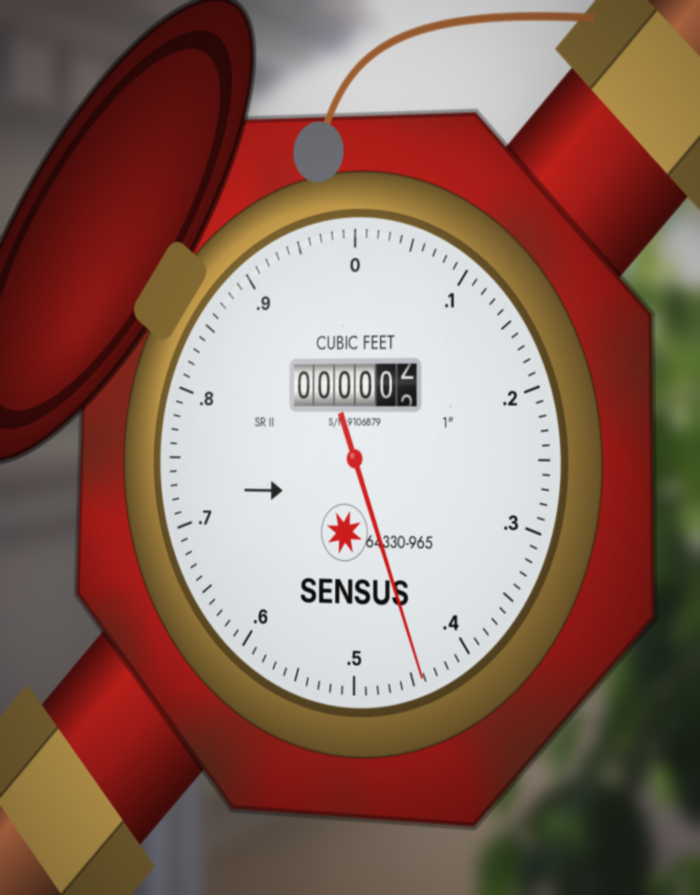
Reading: 2.44
